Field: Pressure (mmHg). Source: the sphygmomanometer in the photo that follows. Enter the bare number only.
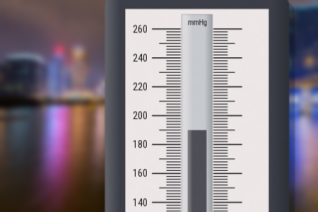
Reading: 190
